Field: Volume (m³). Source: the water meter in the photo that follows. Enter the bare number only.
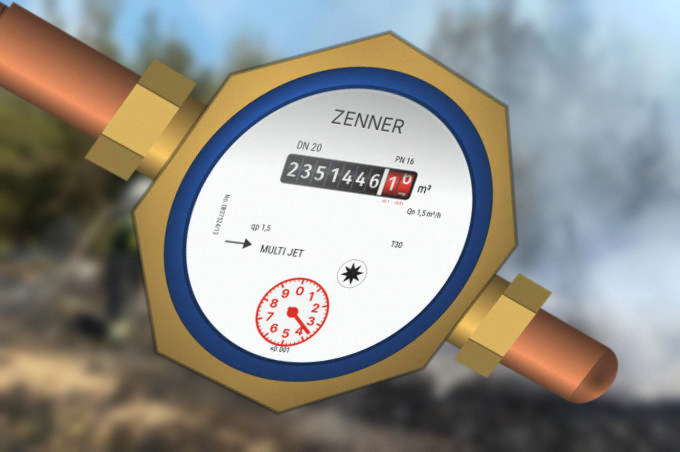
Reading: 2351446.163
